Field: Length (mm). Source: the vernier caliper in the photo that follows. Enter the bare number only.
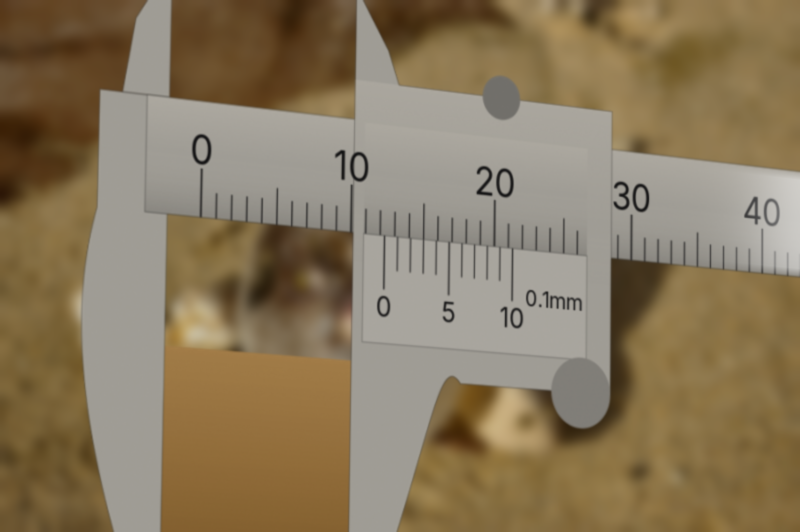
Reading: 12.3
